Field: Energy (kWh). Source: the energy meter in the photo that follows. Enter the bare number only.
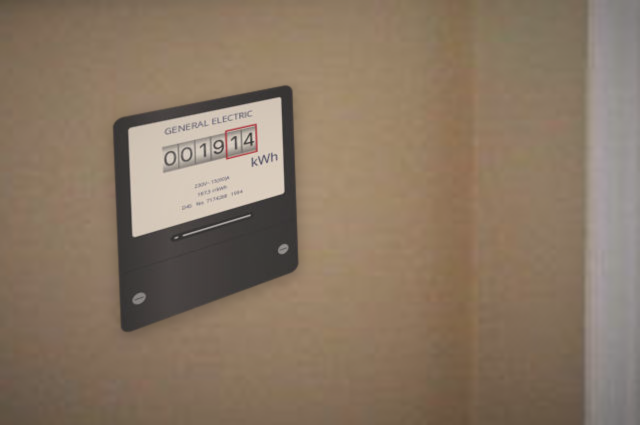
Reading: 19.14
